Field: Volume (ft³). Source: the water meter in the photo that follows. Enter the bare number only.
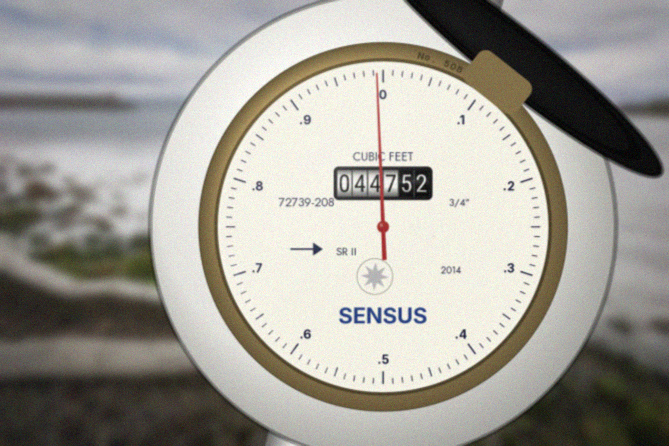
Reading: 44751.99
